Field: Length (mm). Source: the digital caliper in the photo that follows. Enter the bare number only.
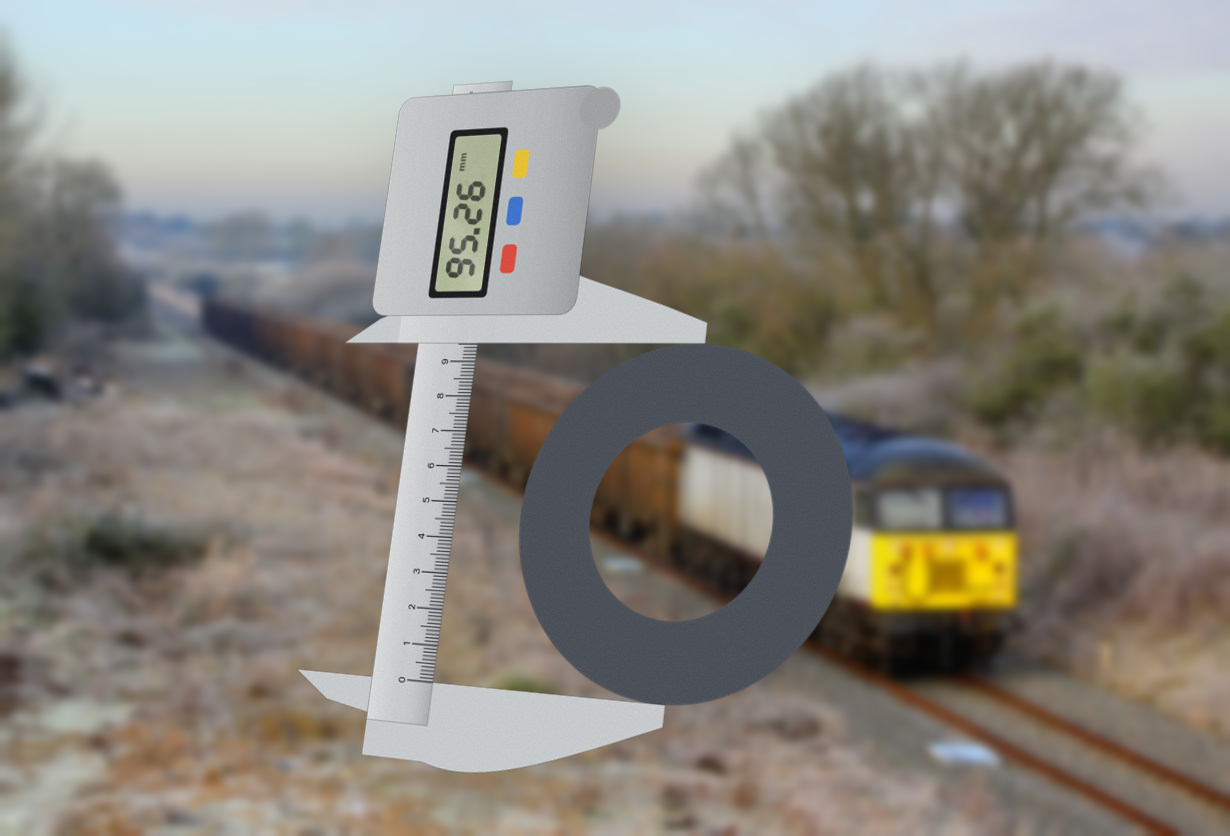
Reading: 95.26
